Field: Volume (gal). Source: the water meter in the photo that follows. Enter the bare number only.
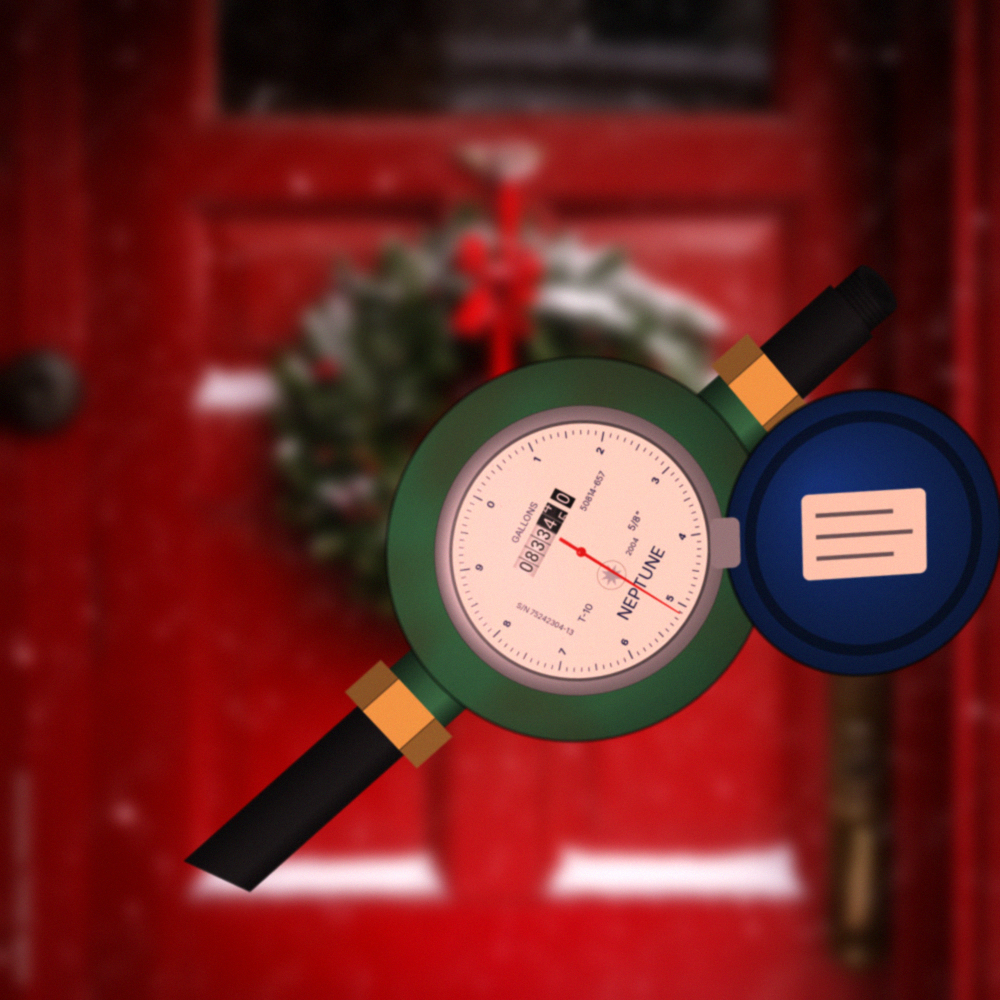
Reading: 833445.1
